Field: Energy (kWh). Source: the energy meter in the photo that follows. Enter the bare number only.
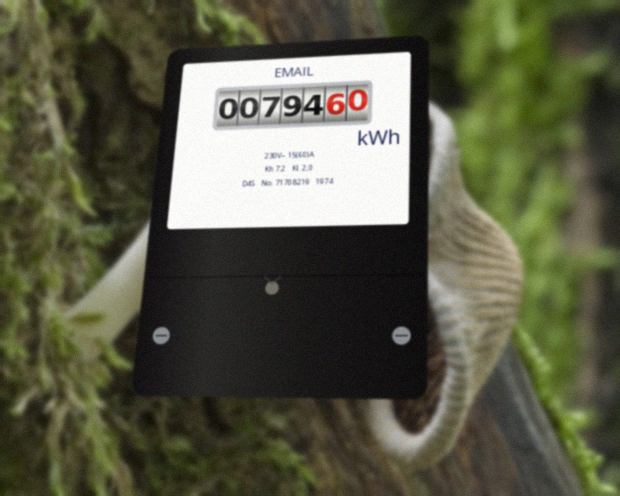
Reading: 794.60
